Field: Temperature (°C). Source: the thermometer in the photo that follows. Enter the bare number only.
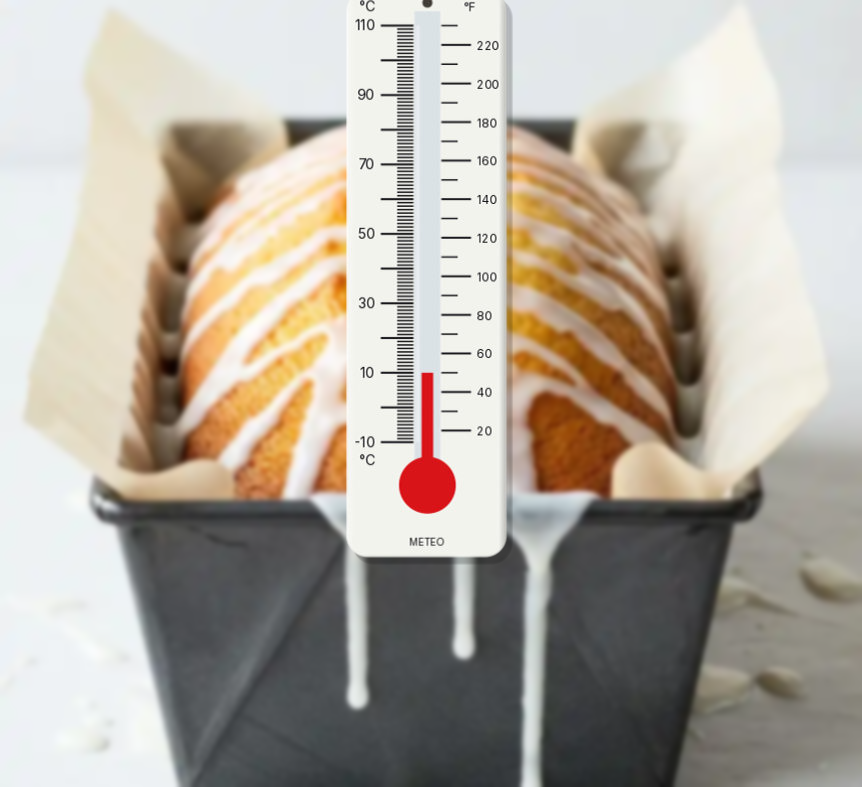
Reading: 10
